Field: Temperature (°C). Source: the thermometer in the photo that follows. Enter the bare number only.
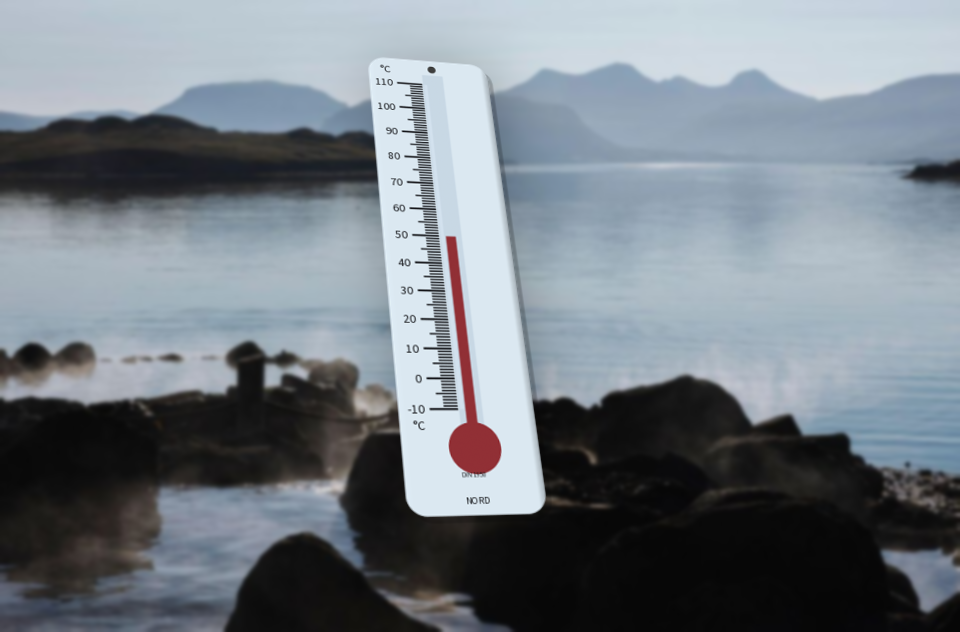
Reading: 50
